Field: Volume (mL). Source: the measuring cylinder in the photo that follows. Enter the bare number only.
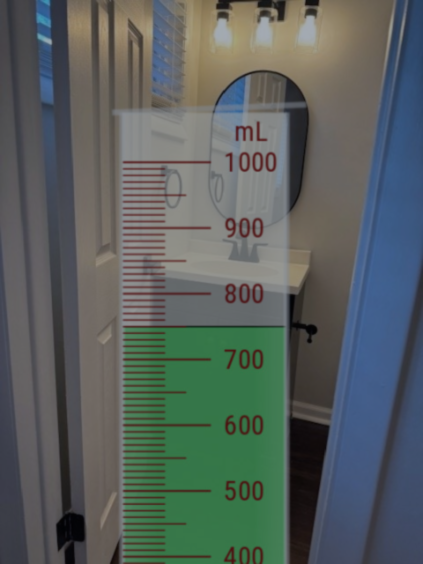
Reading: 750
